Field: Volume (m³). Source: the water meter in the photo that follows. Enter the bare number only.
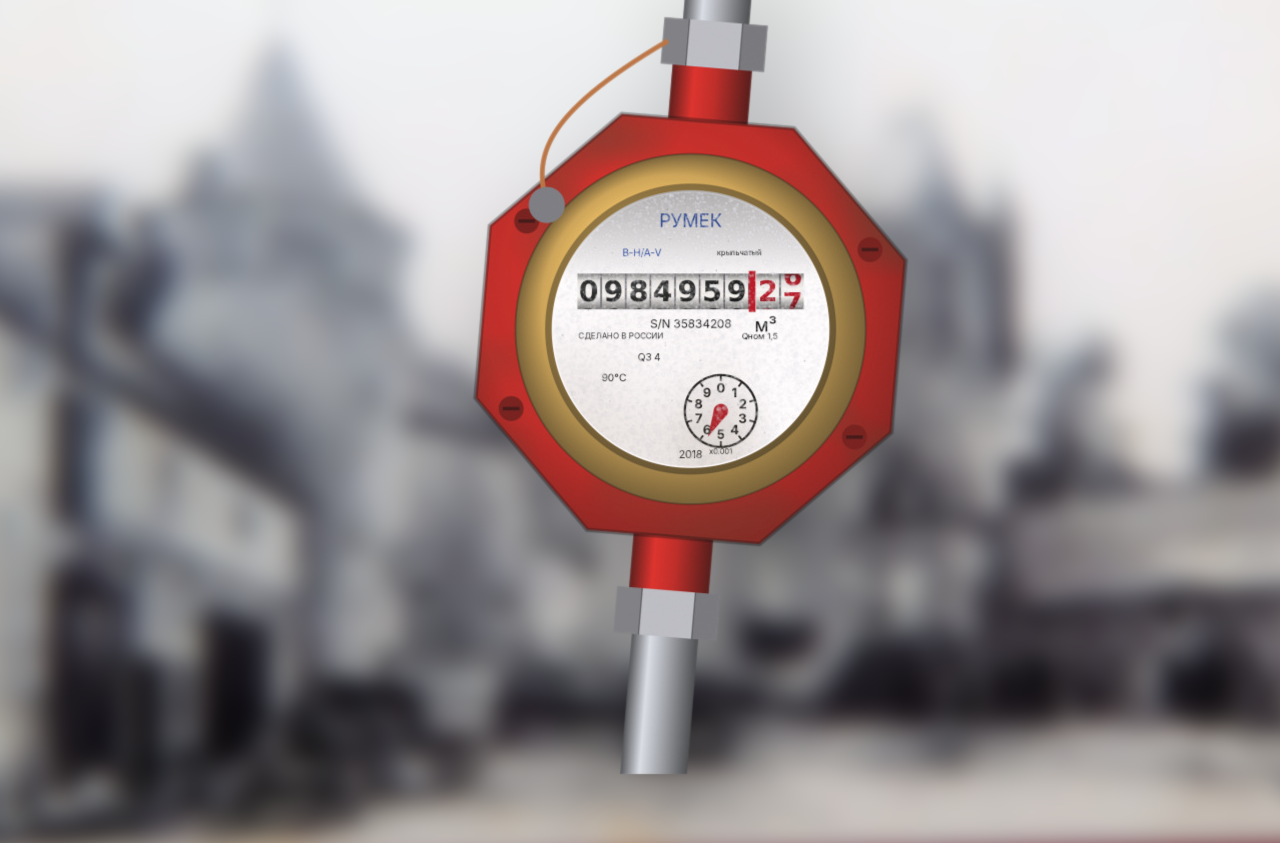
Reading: 984959.265
